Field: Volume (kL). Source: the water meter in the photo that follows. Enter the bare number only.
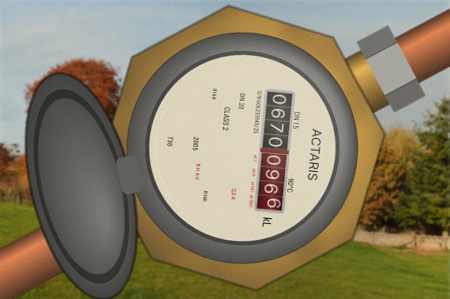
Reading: 670.0966
